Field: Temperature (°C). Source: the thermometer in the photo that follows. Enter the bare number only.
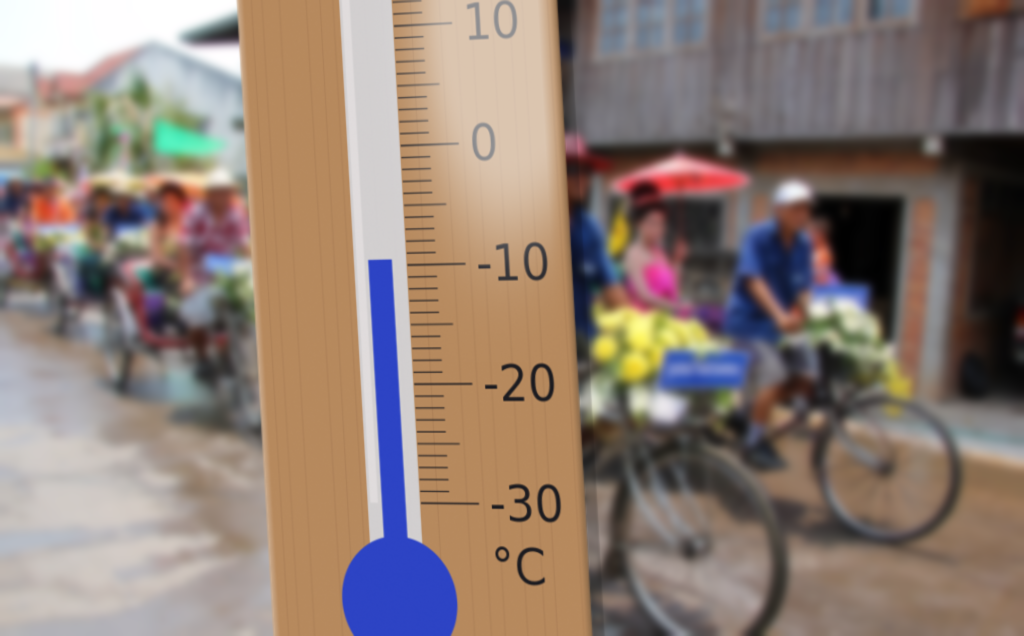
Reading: -9.5
